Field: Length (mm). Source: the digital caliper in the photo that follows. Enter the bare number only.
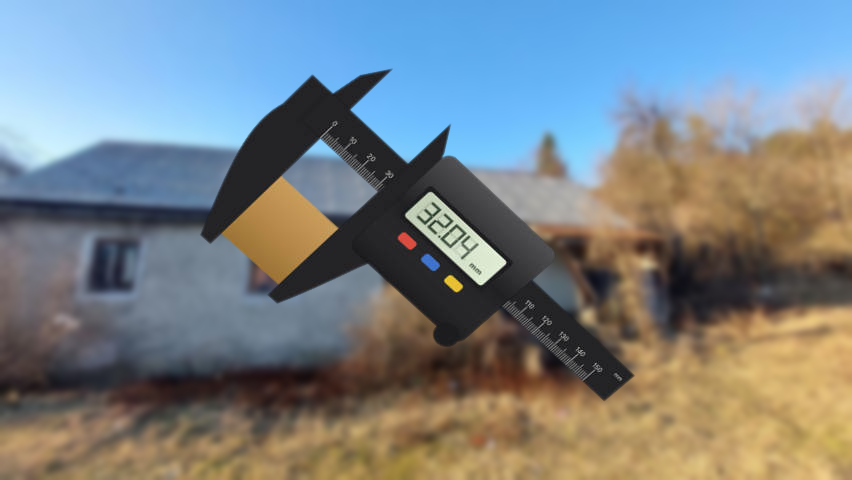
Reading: 32.04
